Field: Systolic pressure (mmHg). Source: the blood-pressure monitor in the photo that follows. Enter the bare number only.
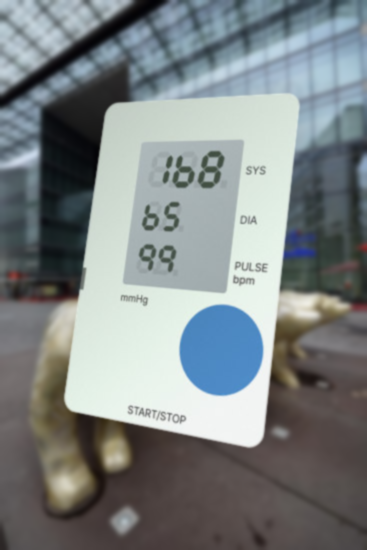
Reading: 168
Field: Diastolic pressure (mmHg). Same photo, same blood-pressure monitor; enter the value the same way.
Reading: 65
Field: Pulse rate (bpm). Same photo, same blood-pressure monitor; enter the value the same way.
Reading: 99
